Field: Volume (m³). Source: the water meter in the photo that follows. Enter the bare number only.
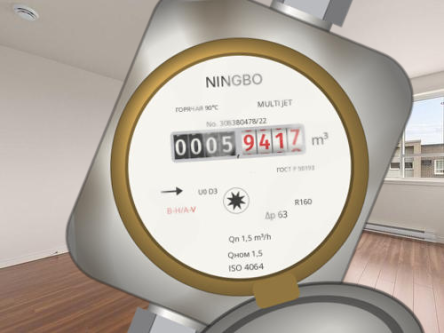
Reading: 5.9417
